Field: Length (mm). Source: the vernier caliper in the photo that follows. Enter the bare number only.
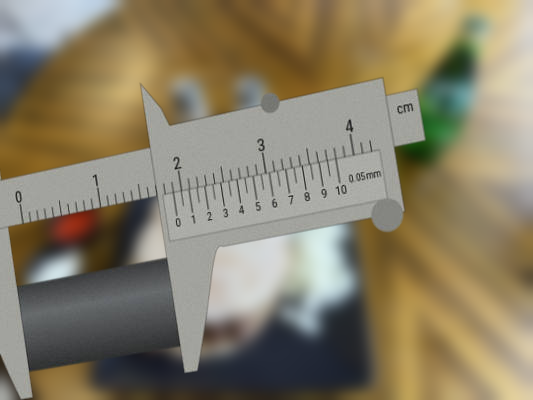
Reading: 19.0
